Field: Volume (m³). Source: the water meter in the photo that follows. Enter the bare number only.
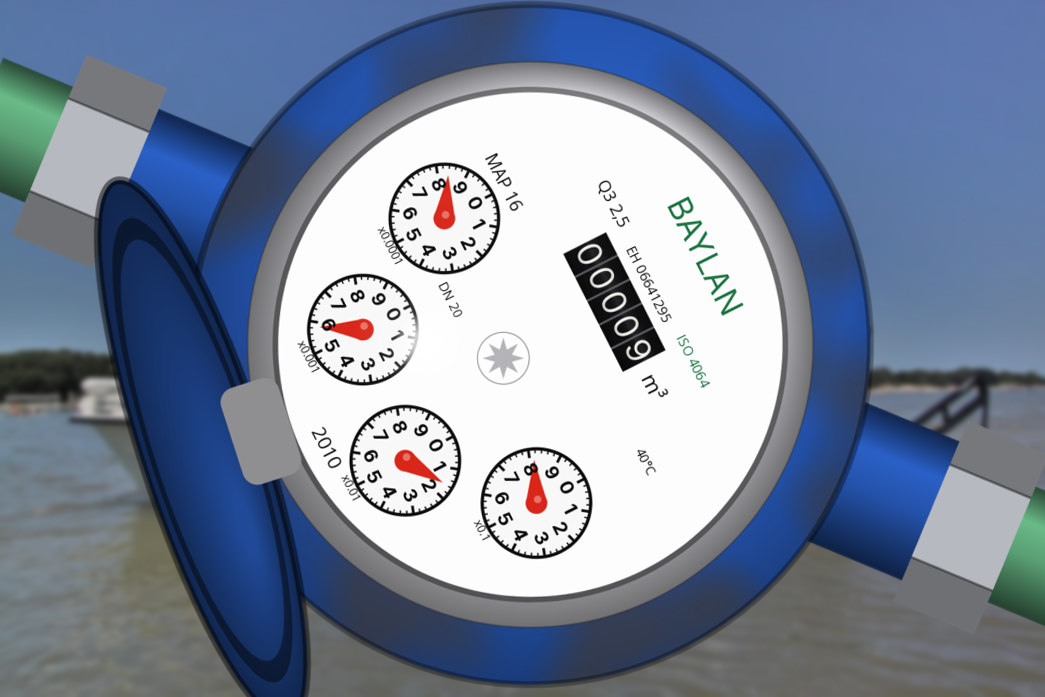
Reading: 9.8158
